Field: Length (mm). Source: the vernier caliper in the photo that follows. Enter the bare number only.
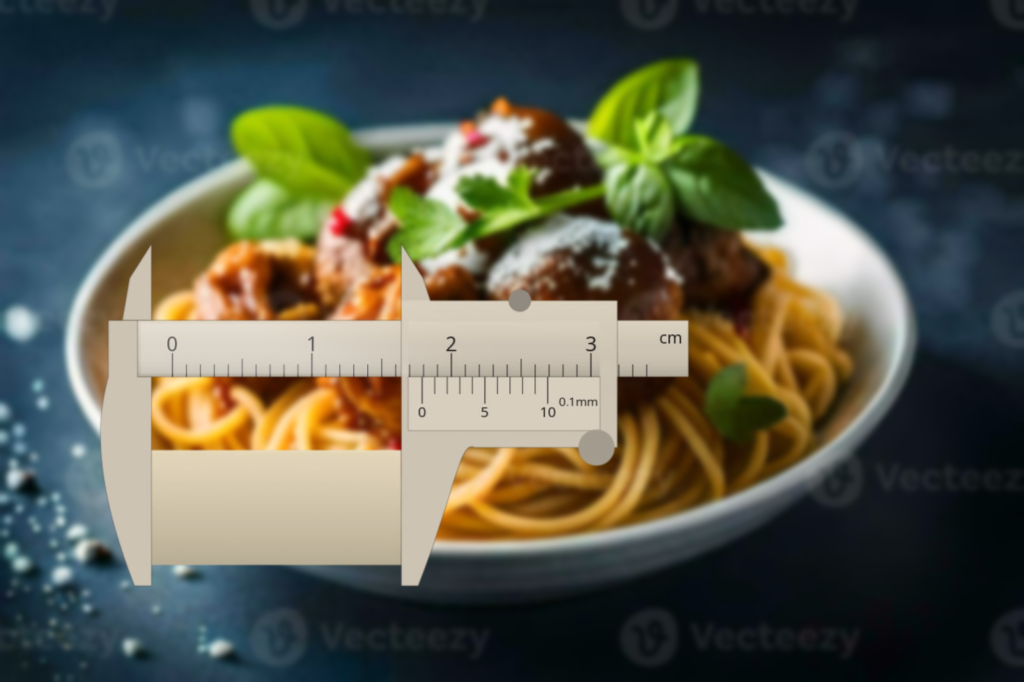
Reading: 17.9
